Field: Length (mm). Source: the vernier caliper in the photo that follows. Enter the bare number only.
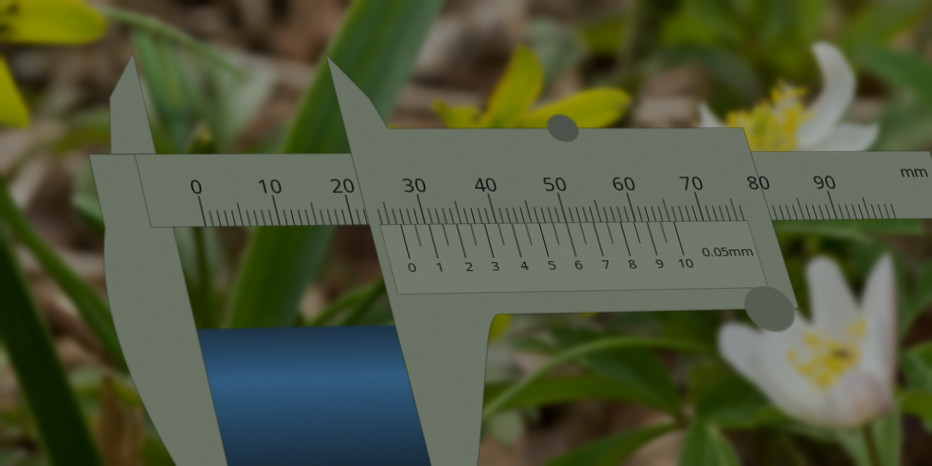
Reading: 26.6
